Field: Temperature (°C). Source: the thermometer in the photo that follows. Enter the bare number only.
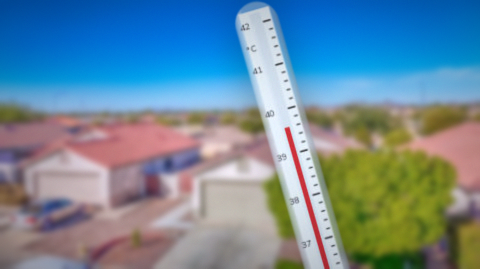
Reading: 39.6
